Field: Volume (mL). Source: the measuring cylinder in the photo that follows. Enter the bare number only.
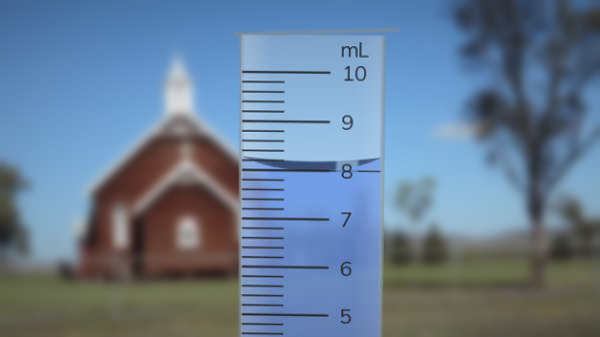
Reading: 8
